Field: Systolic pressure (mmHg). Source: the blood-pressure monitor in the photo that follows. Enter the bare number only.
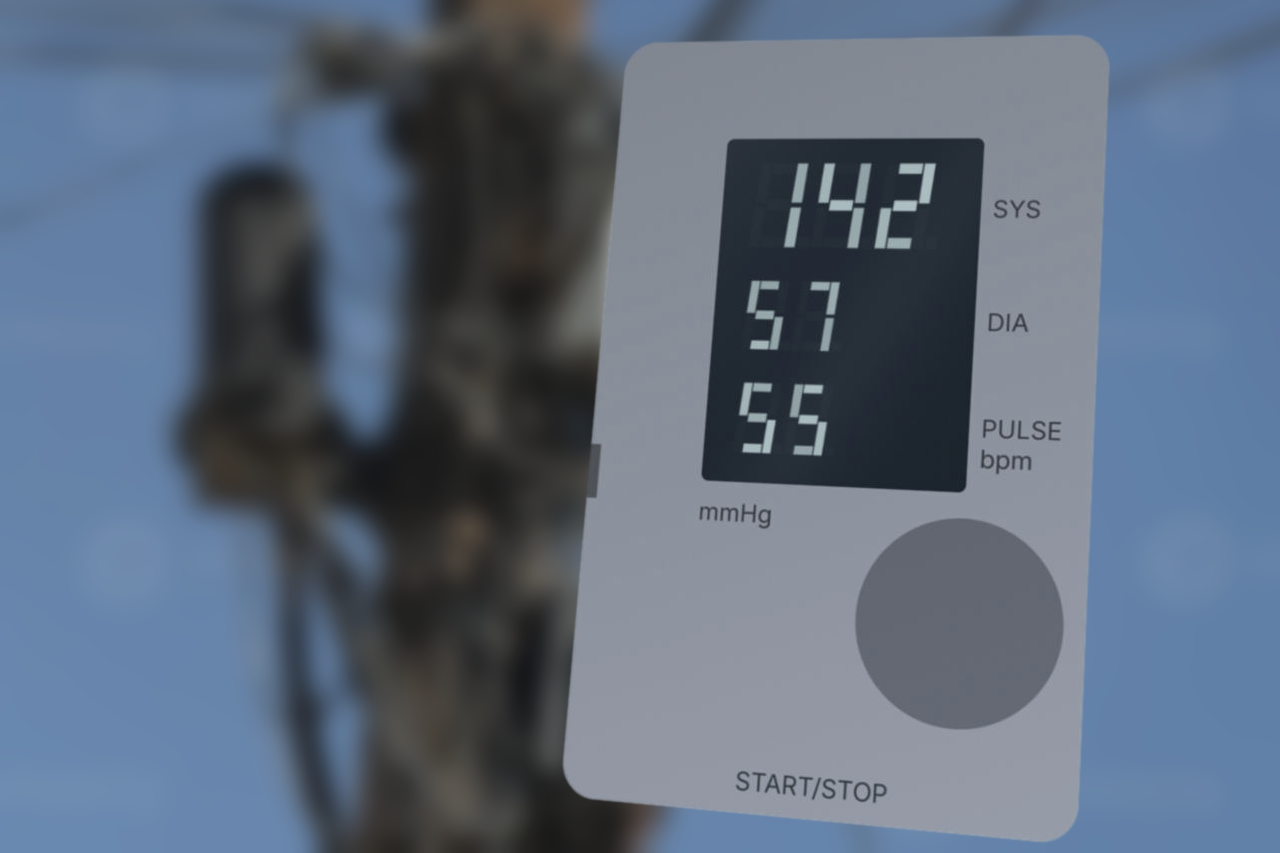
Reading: 142
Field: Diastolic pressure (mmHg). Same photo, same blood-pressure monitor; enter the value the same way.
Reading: 57
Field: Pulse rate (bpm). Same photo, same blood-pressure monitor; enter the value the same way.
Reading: 55
